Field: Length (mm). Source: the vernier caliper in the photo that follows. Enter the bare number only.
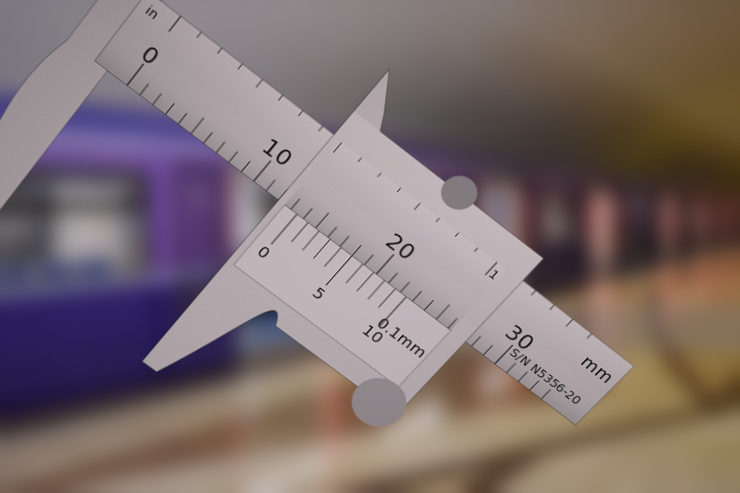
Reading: 13.5
